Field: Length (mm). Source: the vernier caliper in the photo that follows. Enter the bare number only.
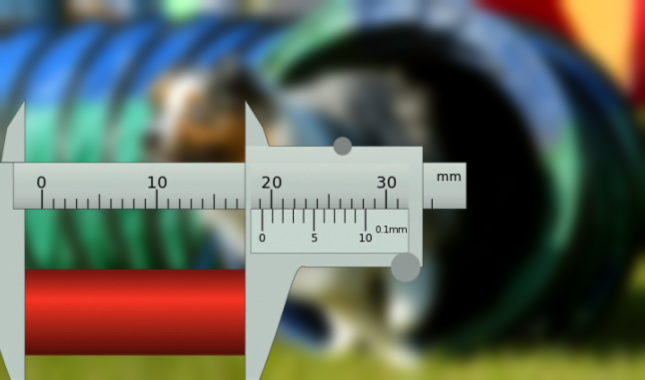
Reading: 19.2
